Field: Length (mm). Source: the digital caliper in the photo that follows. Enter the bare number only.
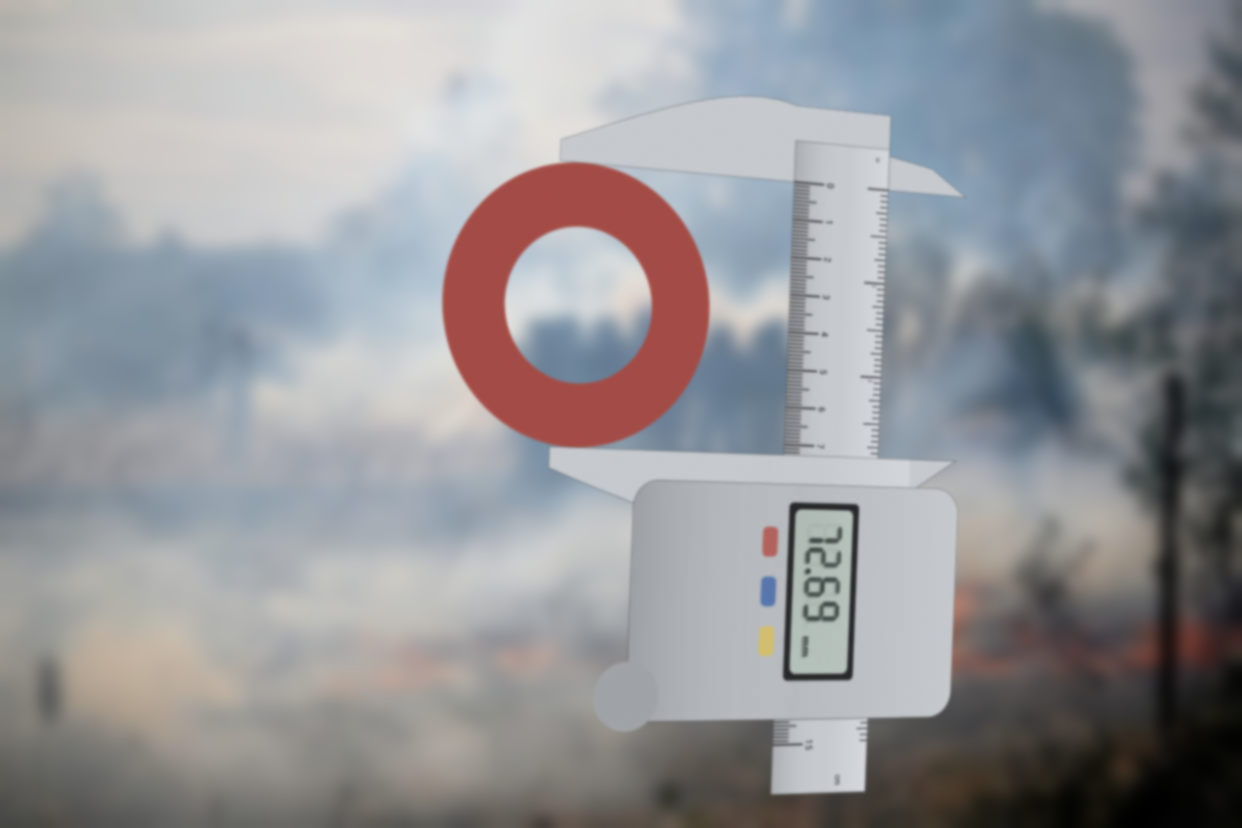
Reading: 72.69
